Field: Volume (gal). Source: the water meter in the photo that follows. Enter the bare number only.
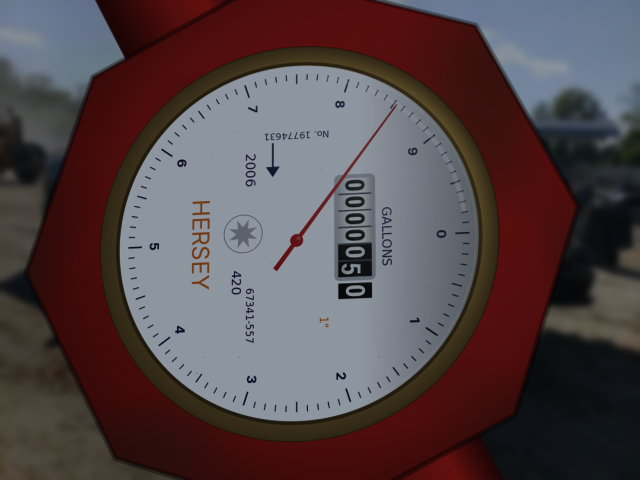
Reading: 48.5
